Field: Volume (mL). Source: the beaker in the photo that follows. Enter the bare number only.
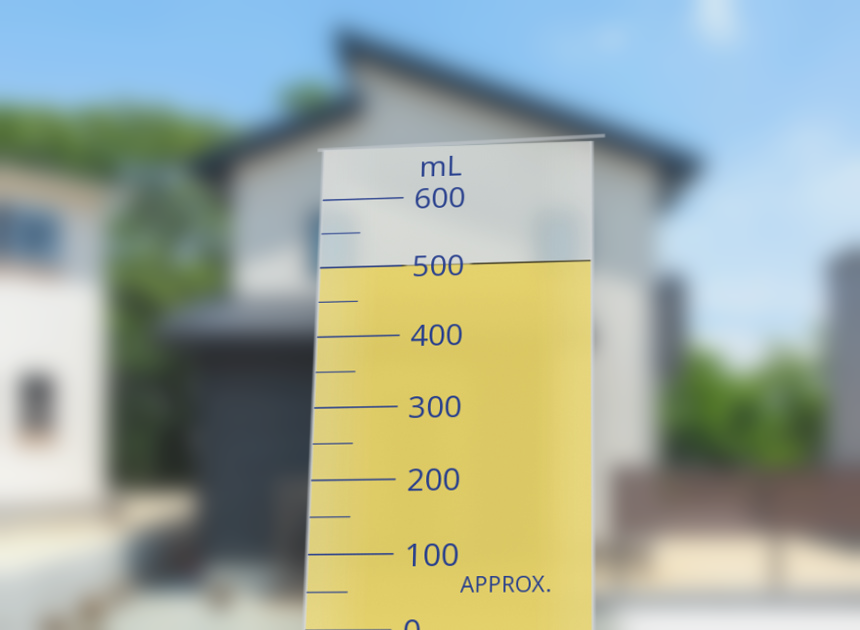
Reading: 500
